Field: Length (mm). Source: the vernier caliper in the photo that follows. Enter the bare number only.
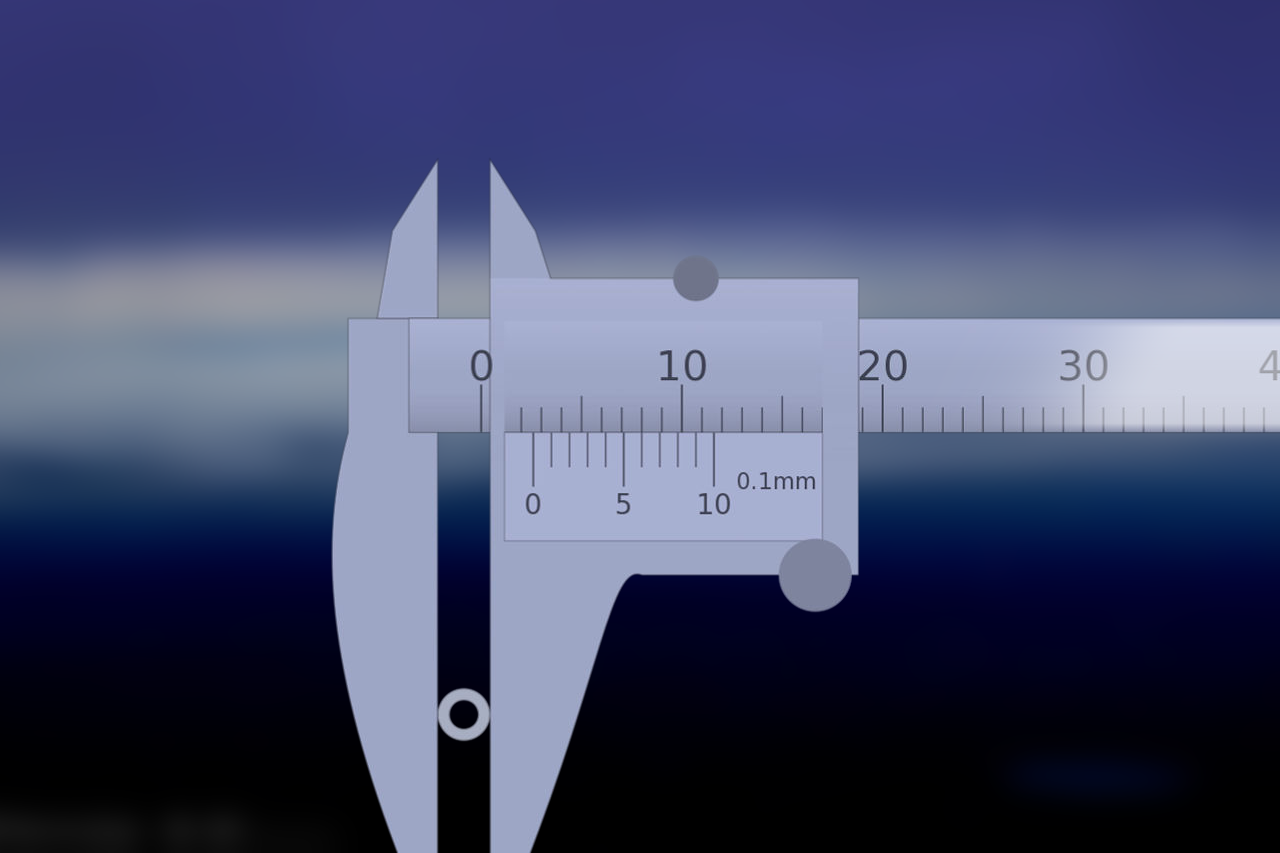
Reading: 2.6
